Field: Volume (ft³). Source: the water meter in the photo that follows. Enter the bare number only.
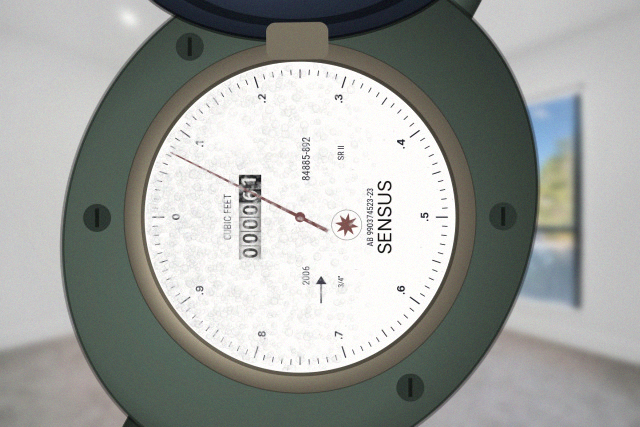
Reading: 61.07
